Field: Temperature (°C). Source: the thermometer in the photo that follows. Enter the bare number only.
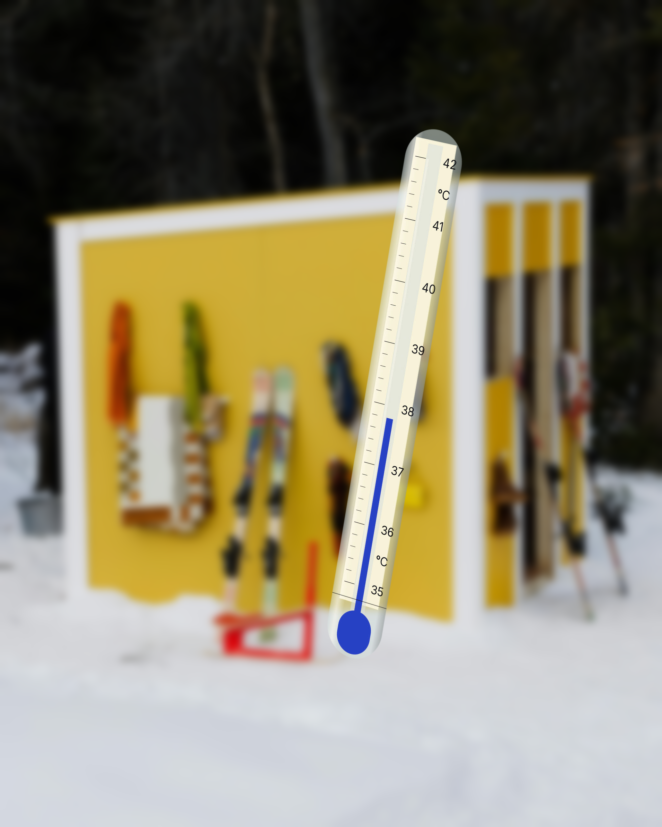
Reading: 37.8
